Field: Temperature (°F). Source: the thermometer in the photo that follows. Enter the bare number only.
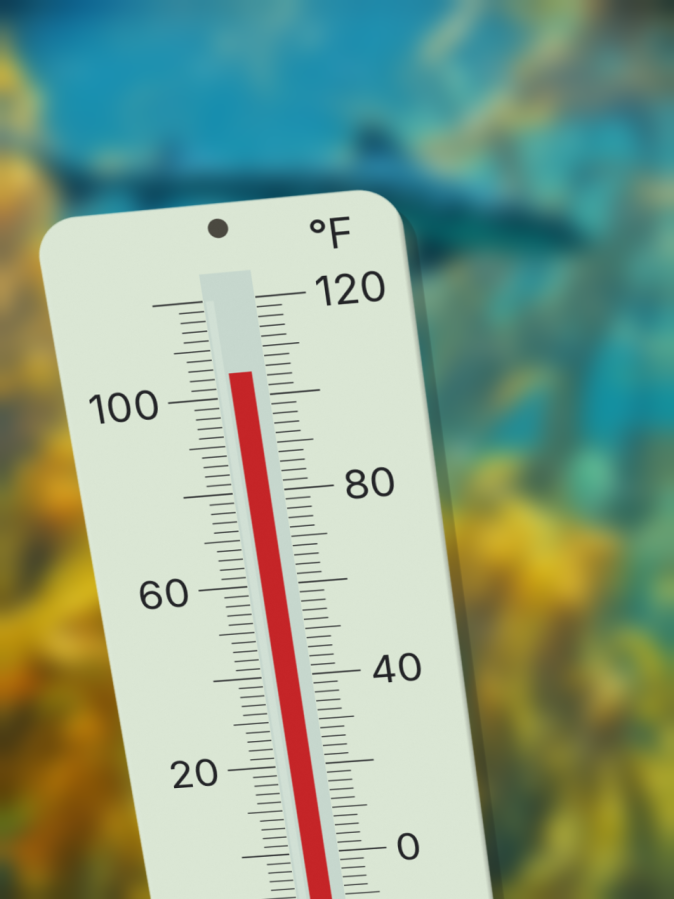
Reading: 105
